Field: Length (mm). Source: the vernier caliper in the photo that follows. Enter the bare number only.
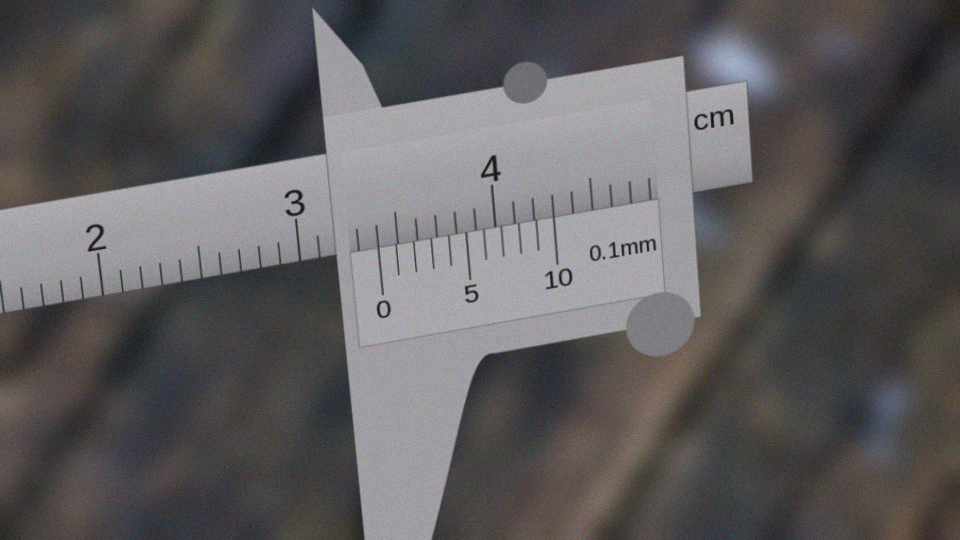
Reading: 34.0
